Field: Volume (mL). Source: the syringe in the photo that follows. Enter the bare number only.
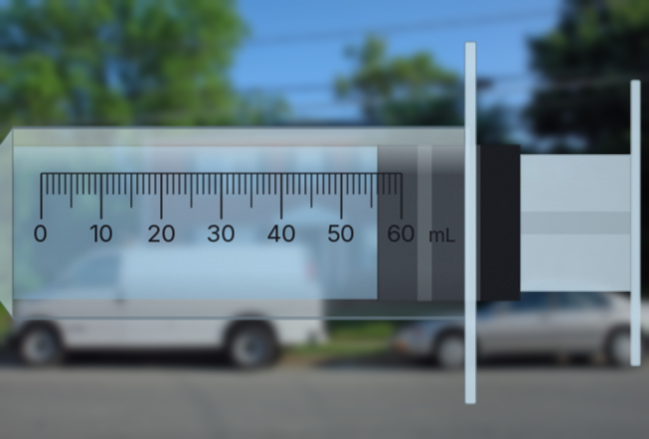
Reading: 56
